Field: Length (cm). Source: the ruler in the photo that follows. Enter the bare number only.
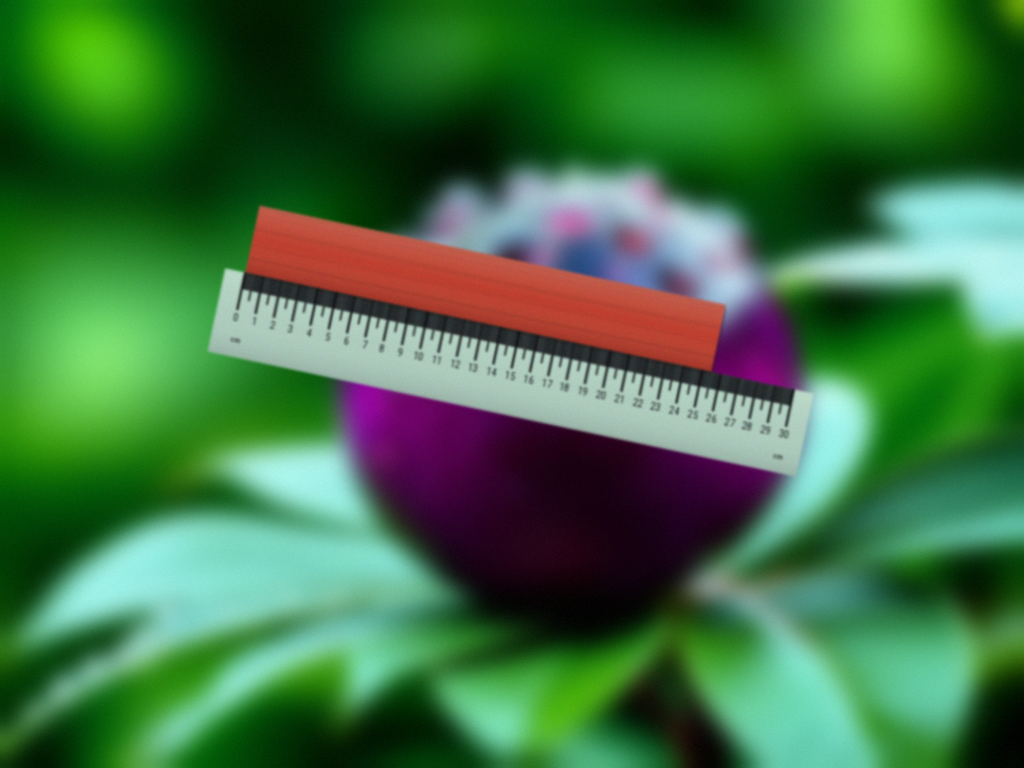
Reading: 25.5
